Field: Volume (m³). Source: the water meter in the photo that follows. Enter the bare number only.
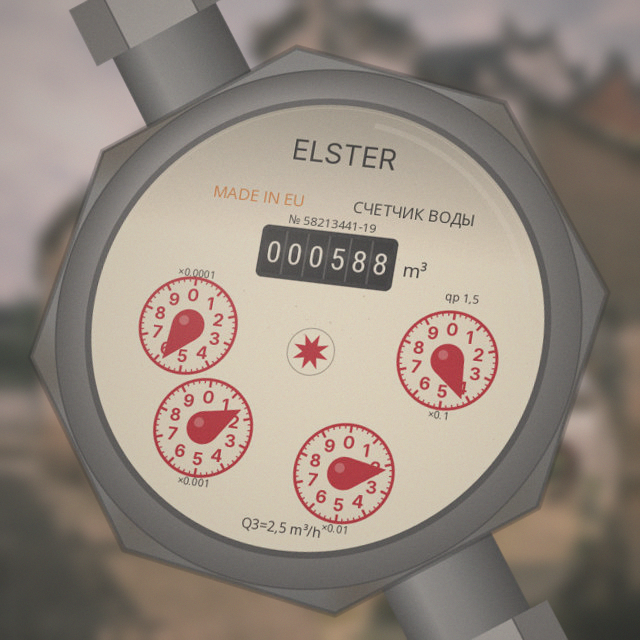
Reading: 588.4215
